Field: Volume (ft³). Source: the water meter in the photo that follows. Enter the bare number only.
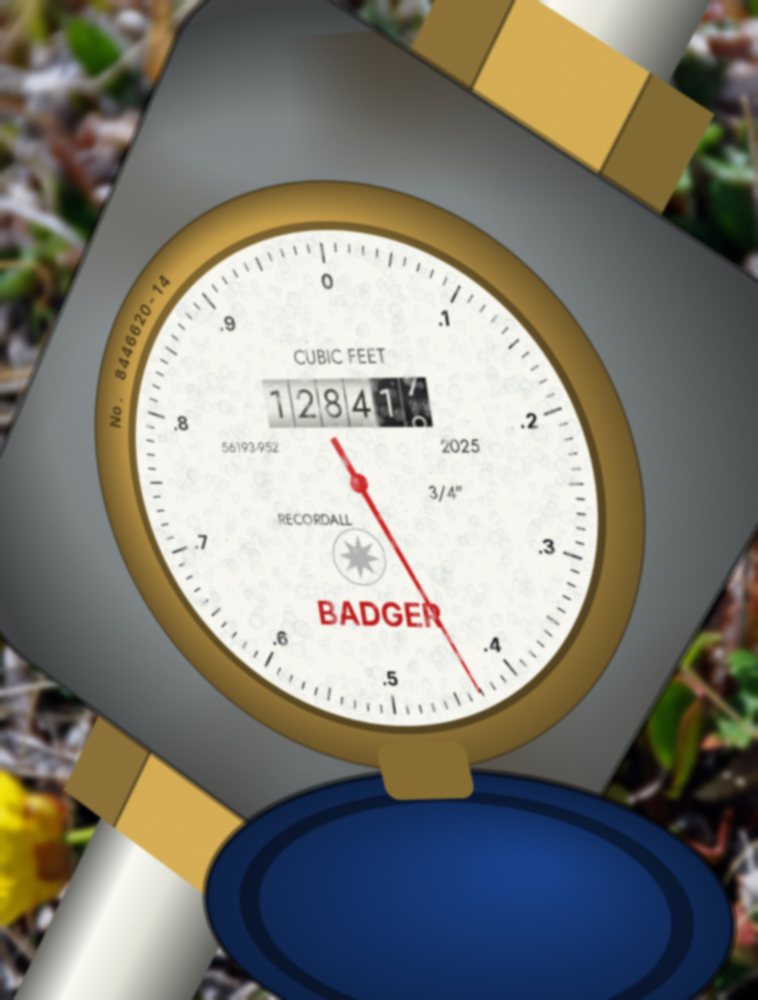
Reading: 128417.43
